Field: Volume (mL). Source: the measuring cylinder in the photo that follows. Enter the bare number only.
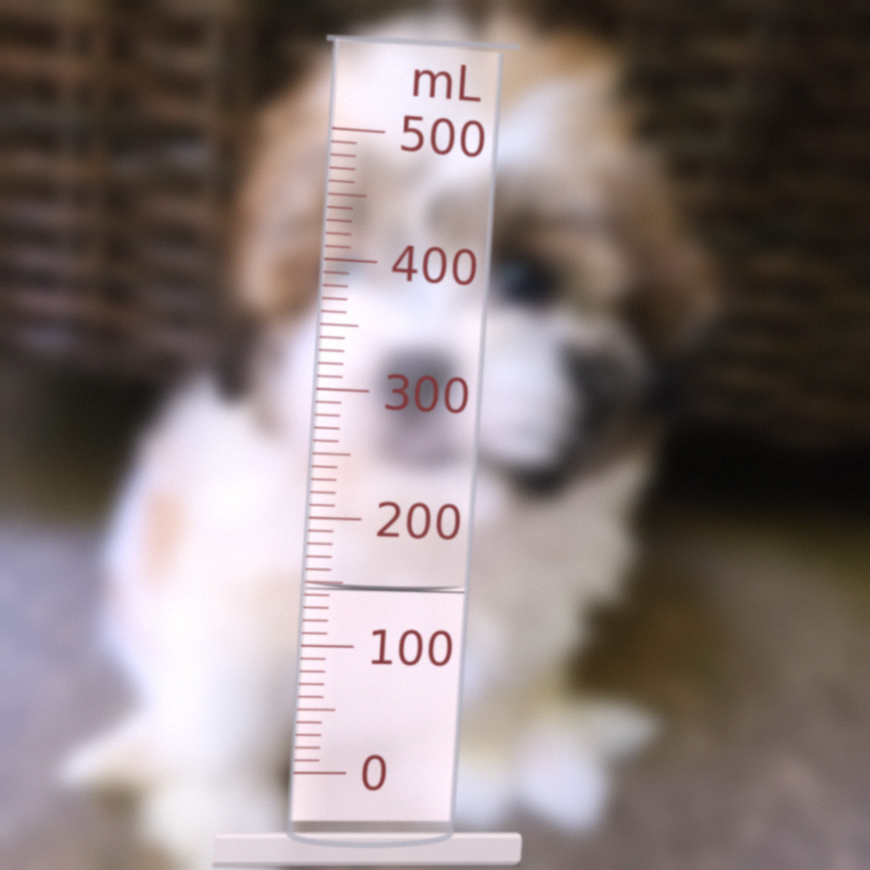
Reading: 145
